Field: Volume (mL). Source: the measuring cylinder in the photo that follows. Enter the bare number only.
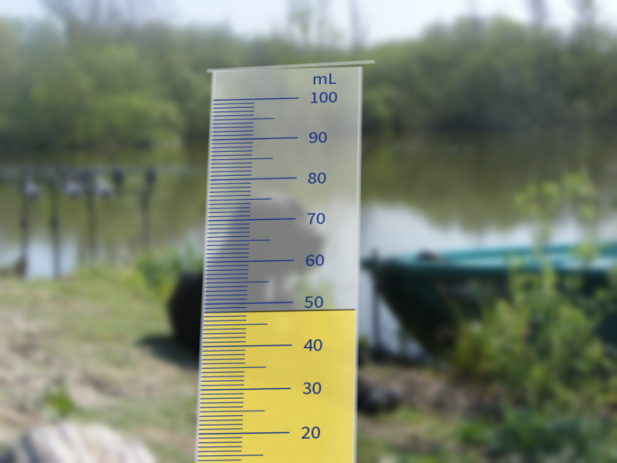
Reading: 48
